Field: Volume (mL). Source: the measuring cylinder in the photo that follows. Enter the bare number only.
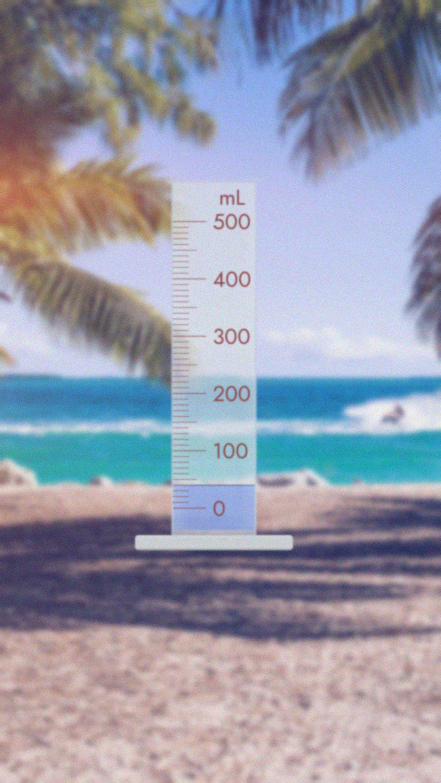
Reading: 40
